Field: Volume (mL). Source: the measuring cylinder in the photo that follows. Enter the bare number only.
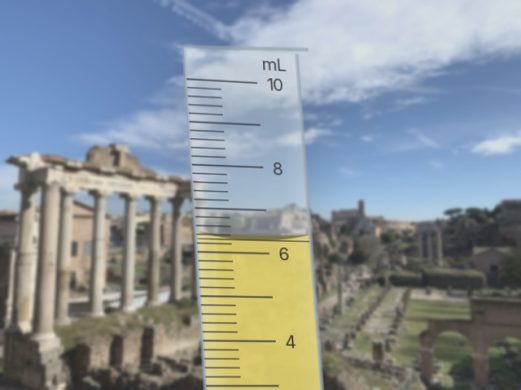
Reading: 6.3
